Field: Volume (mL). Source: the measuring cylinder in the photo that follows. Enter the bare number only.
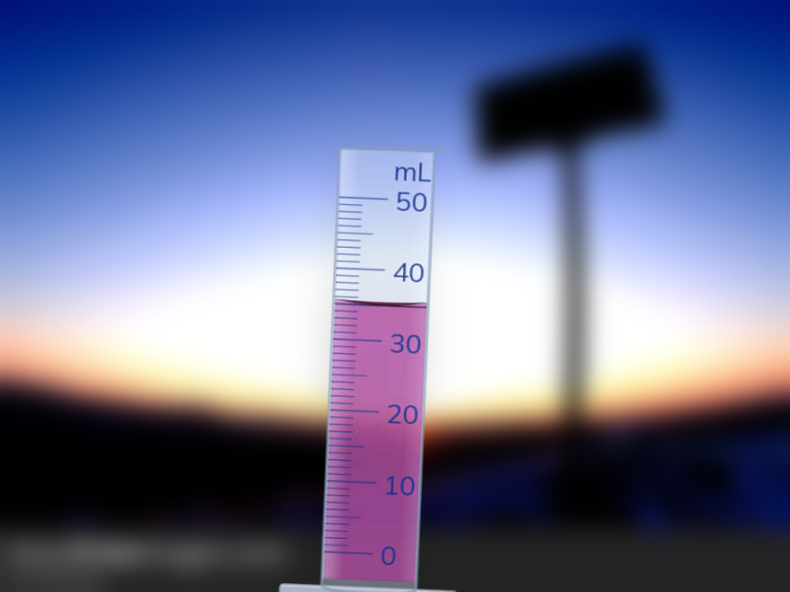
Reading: 35
